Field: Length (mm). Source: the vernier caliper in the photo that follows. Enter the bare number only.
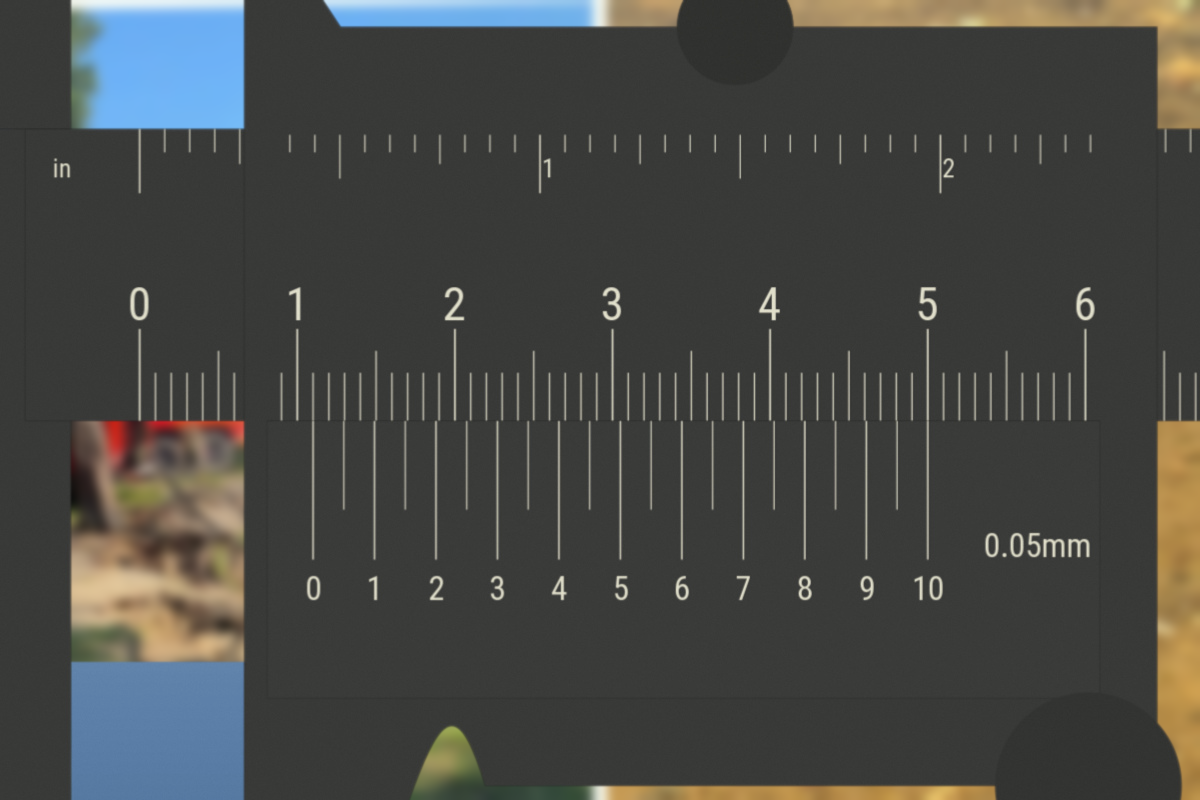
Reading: 11.0
